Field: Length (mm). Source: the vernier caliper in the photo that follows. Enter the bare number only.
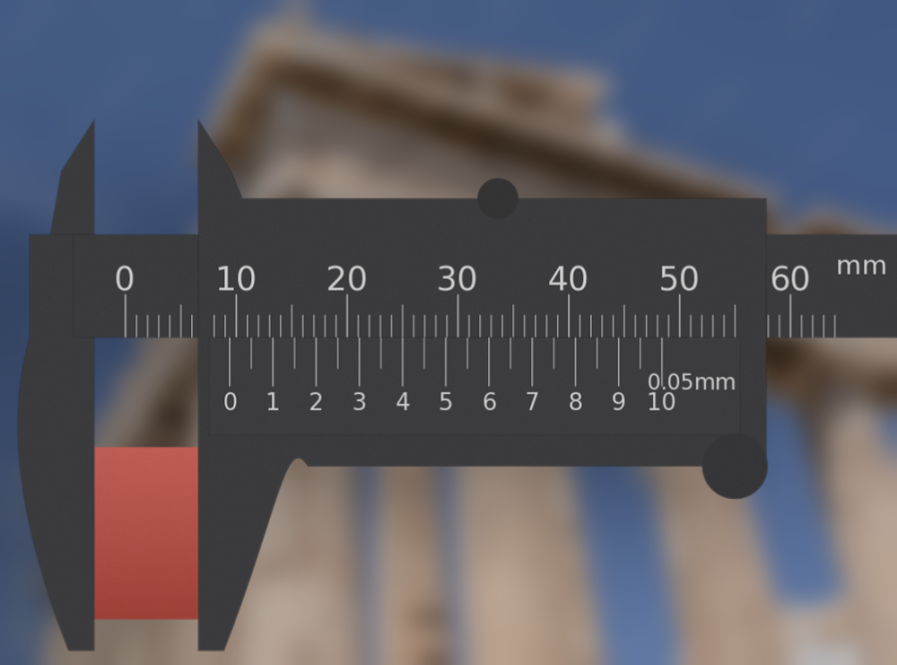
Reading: 9.4
